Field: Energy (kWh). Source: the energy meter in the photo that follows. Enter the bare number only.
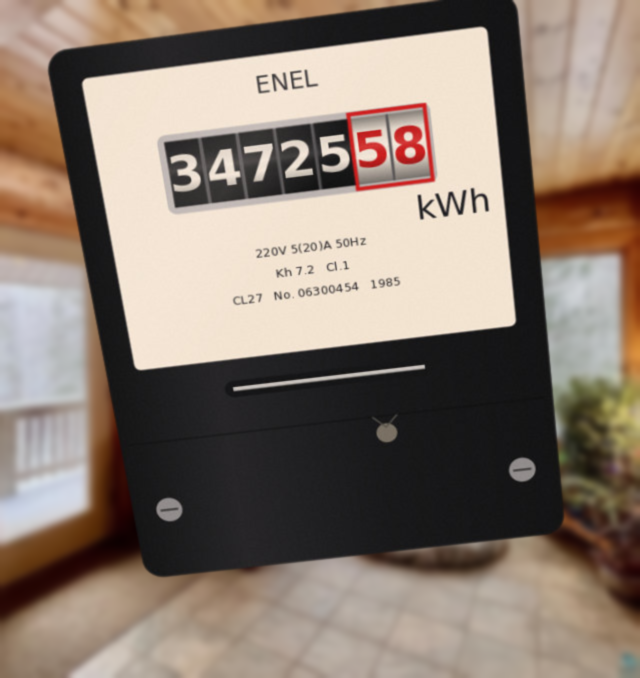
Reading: 34725.58
